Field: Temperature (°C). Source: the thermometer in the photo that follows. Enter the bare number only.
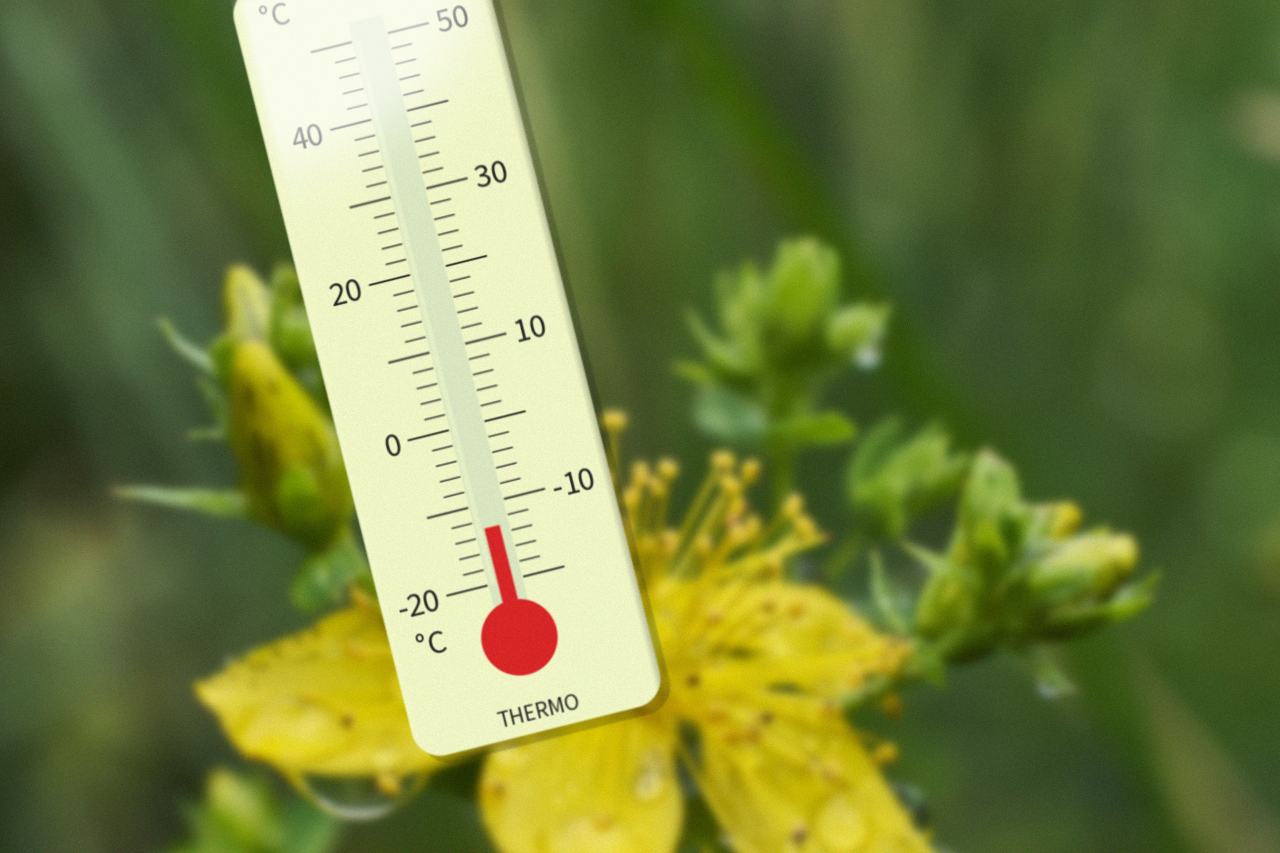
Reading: -13
